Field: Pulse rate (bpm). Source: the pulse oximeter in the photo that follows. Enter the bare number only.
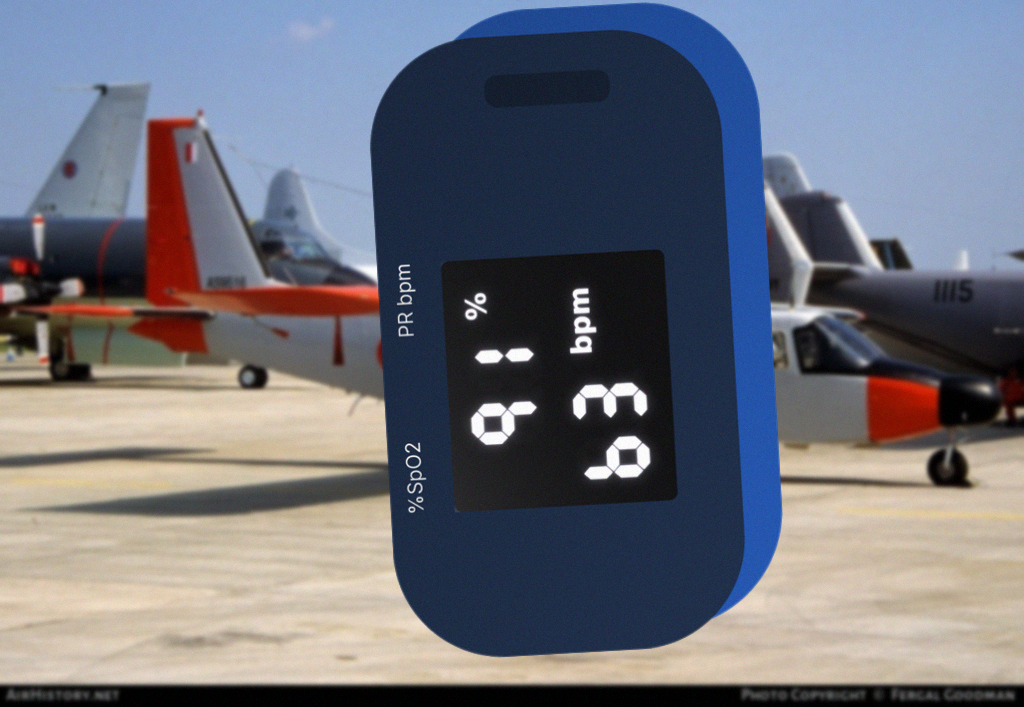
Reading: 63
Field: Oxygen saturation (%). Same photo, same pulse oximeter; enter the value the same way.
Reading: 91
